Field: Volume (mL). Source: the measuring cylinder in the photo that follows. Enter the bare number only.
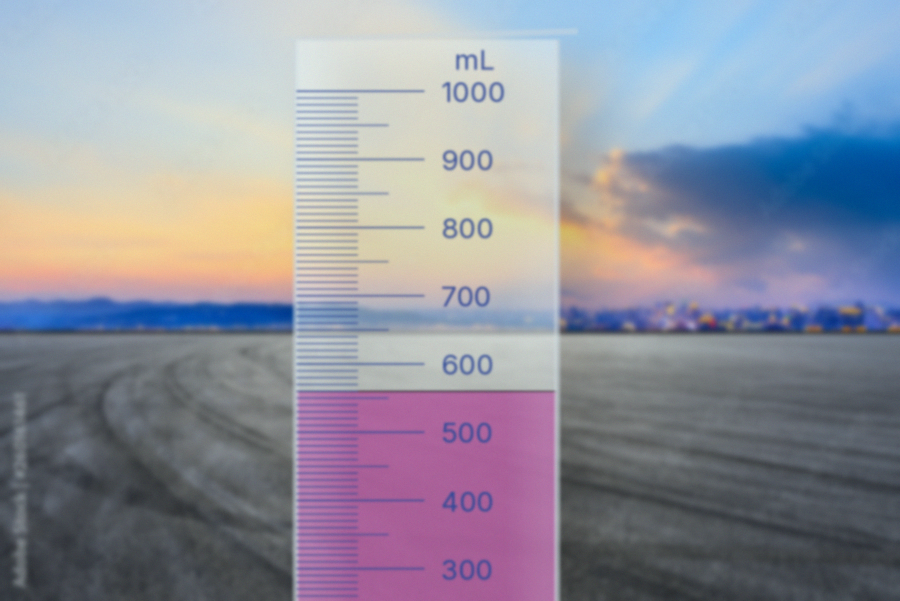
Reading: 560
